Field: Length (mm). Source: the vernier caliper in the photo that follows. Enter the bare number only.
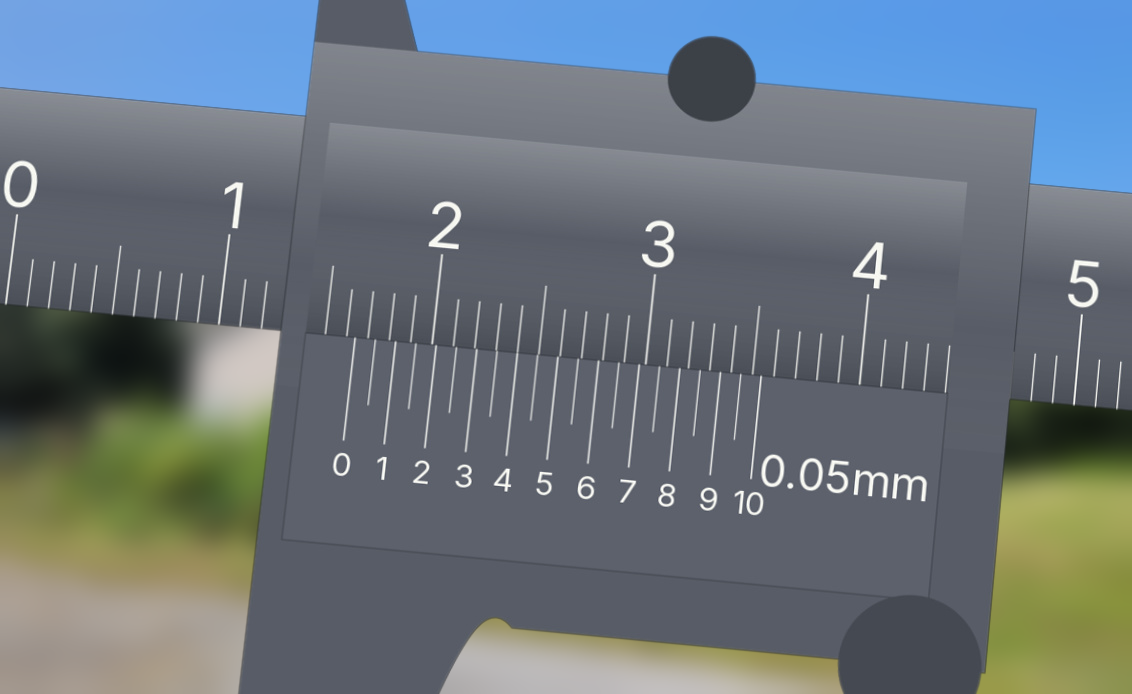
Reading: 16.4
